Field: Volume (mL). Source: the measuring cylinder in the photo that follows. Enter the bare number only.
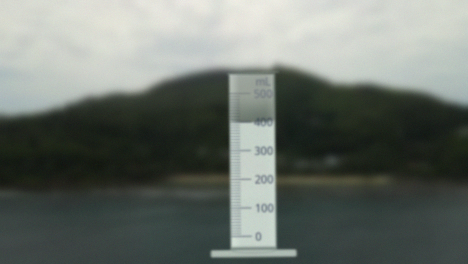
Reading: 400
